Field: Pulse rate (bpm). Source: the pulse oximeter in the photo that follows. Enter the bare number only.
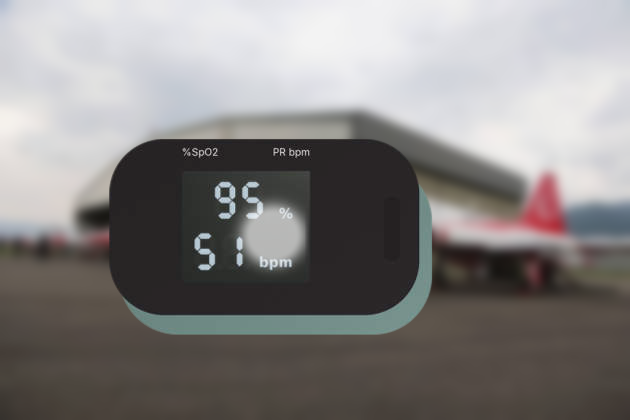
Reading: 51
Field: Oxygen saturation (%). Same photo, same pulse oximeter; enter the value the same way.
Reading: 95
